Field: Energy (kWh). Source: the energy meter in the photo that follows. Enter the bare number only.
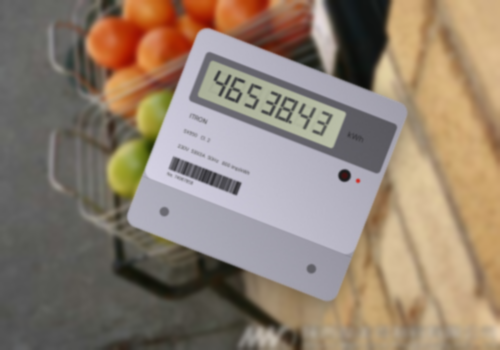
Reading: 46538.43
